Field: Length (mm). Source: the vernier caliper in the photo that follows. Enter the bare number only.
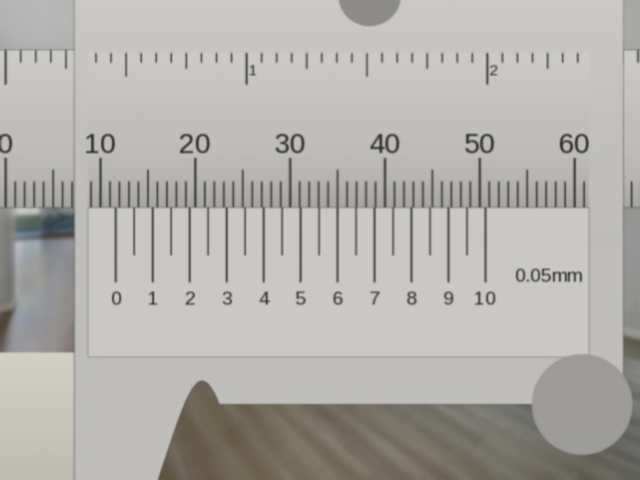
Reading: 11.6
